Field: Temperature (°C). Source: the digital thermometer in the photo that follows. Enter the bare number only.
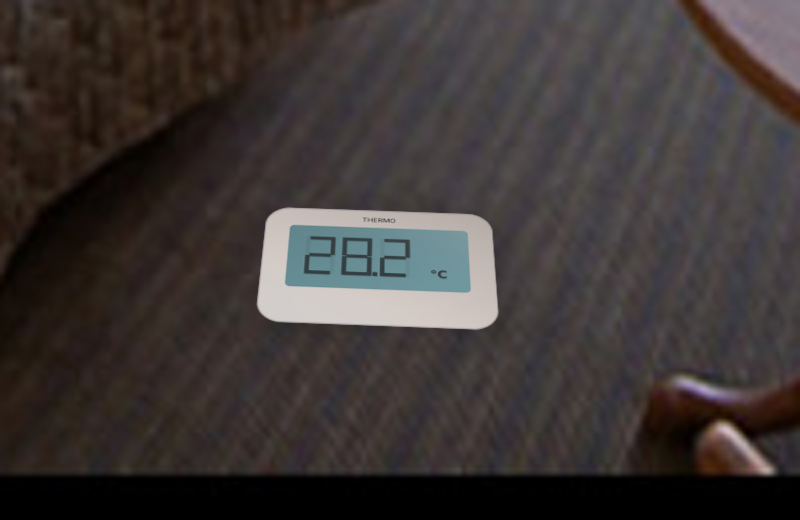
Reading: 28.2
